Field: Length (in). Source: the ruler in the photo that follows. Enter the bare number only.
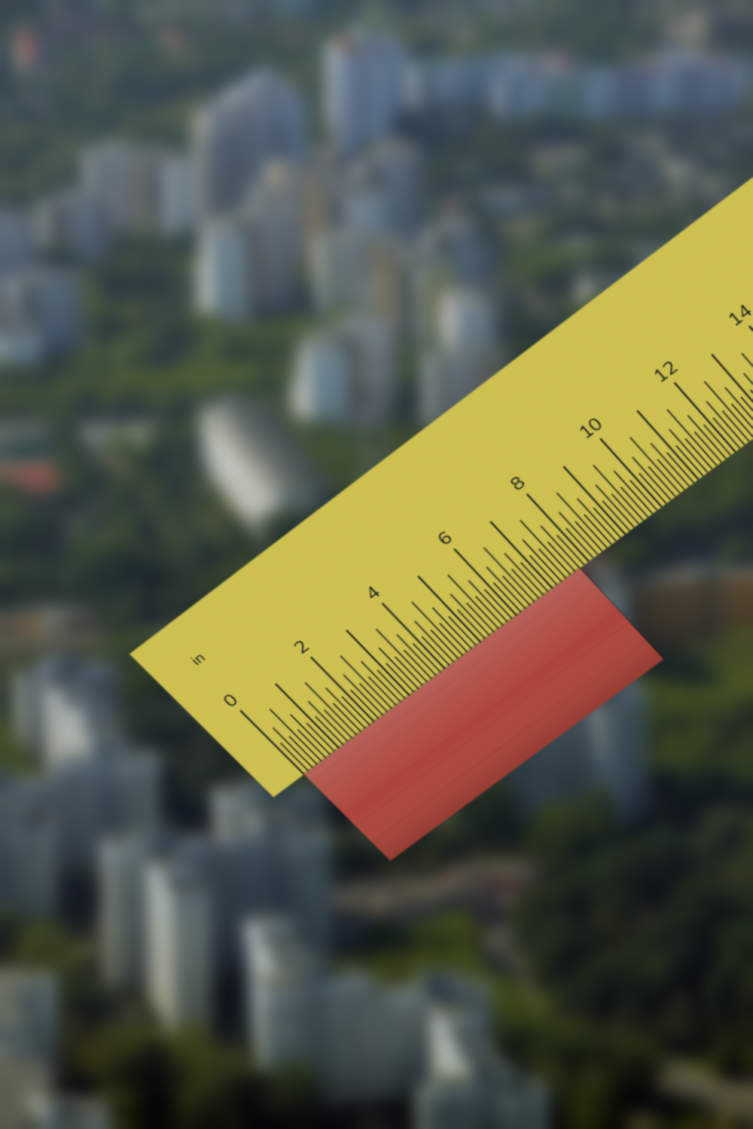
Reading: 7.75
